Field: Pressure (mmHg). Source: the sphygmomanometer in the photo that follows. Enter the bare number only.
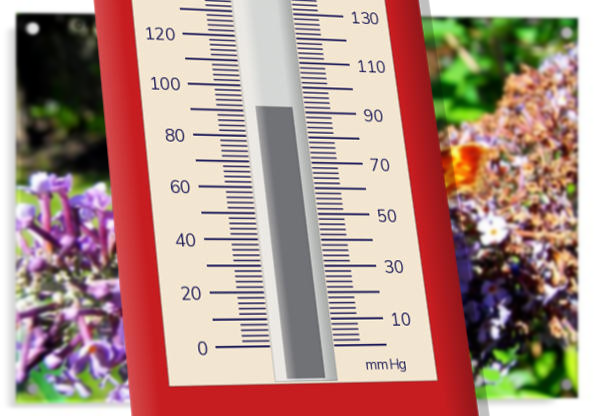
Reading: 92
